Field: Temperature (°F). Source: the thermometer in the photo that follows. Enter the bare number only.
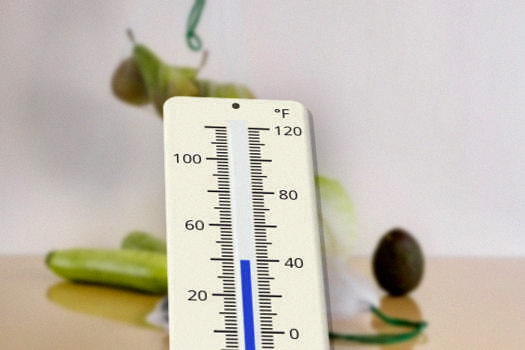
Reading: 40
